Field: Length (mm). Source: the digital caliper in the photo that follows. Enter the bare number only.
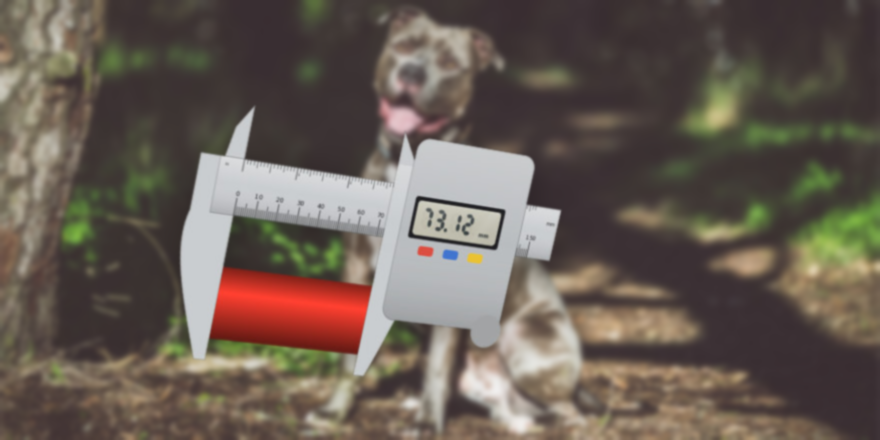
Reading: 73.12
